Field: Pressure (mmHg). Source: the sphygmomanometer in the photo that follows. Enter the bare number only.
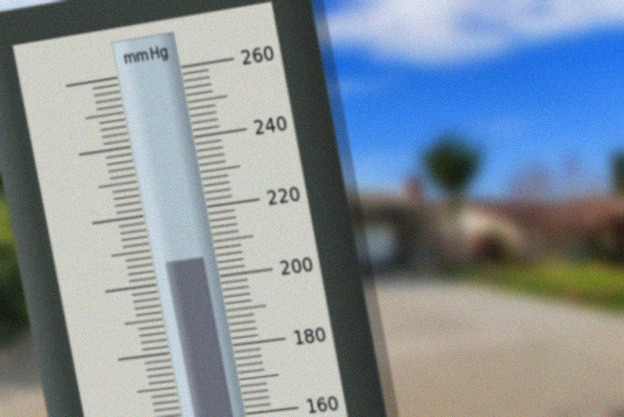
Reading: 206
